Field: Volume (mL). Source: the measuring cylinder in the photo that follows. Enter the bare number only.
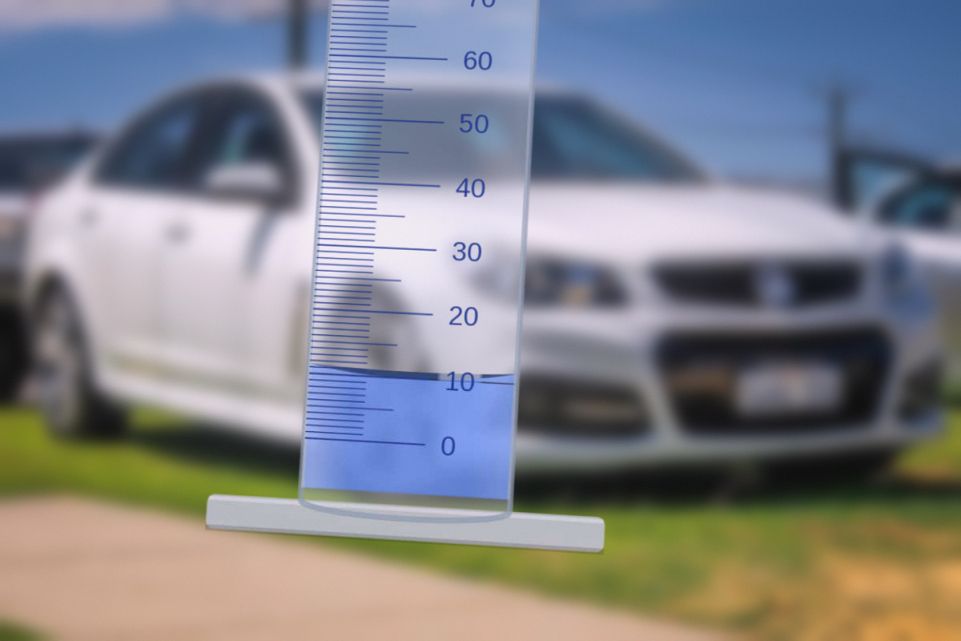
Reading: 10
